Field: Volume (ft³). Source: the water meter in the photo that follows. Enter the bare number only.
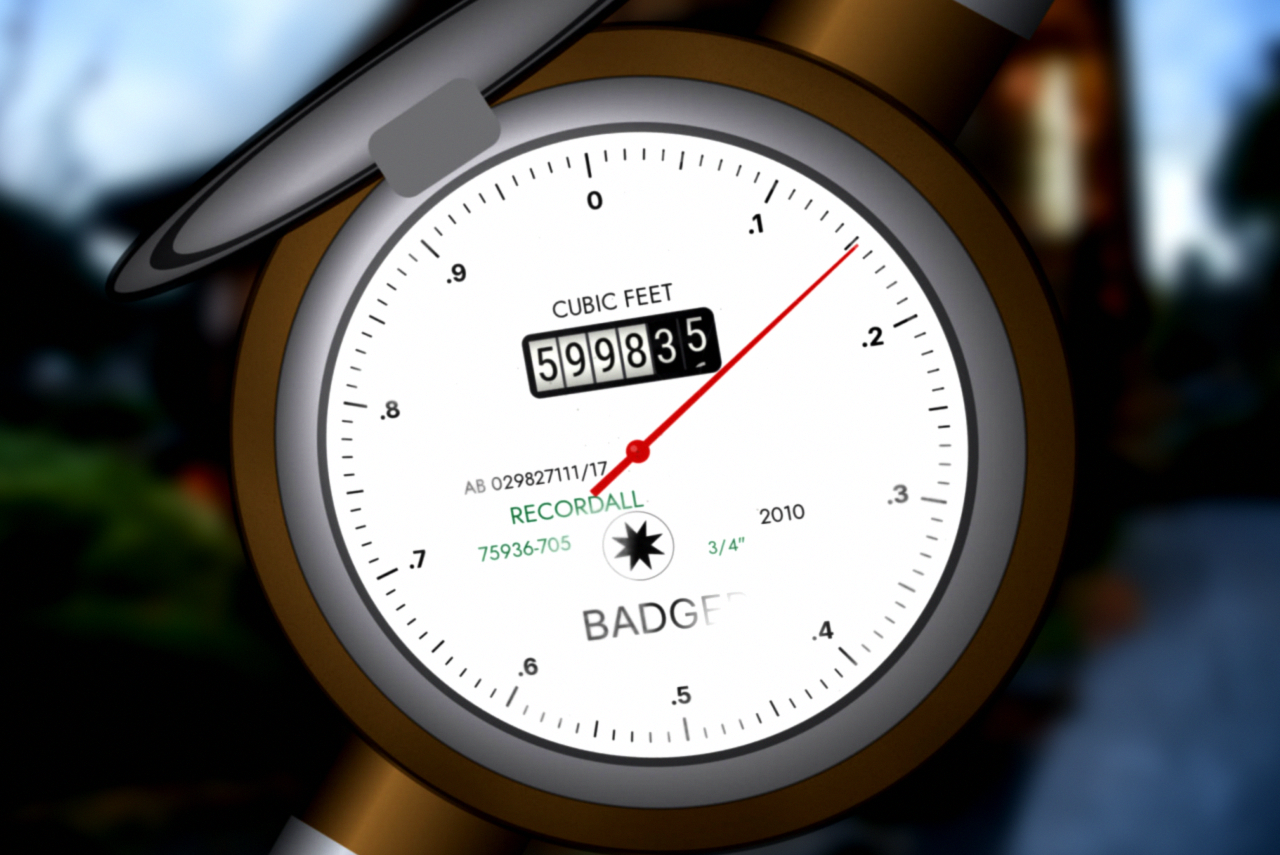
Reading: 599835.15
